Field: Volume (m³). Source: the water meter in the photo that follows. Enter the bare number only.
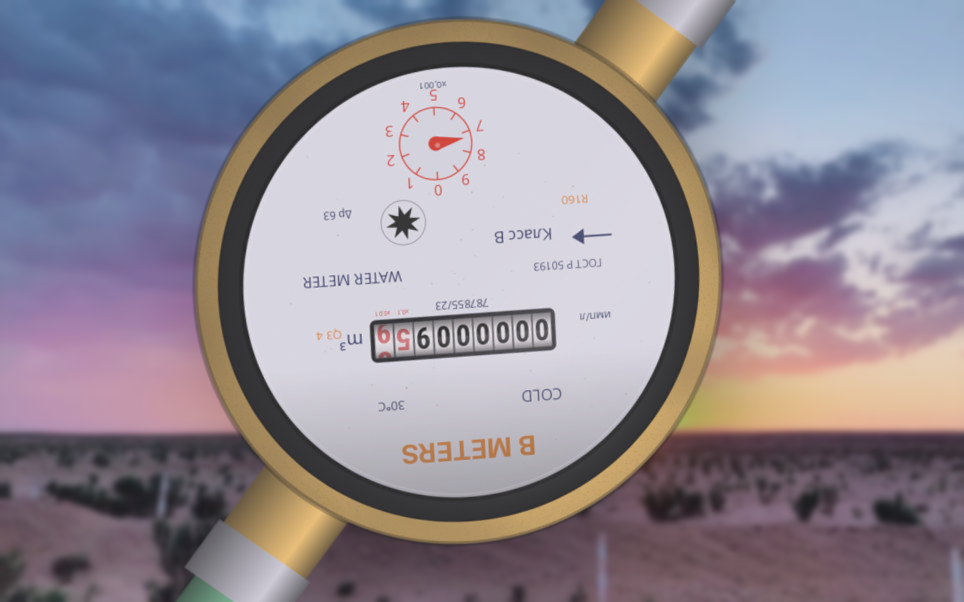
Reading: 9.587
